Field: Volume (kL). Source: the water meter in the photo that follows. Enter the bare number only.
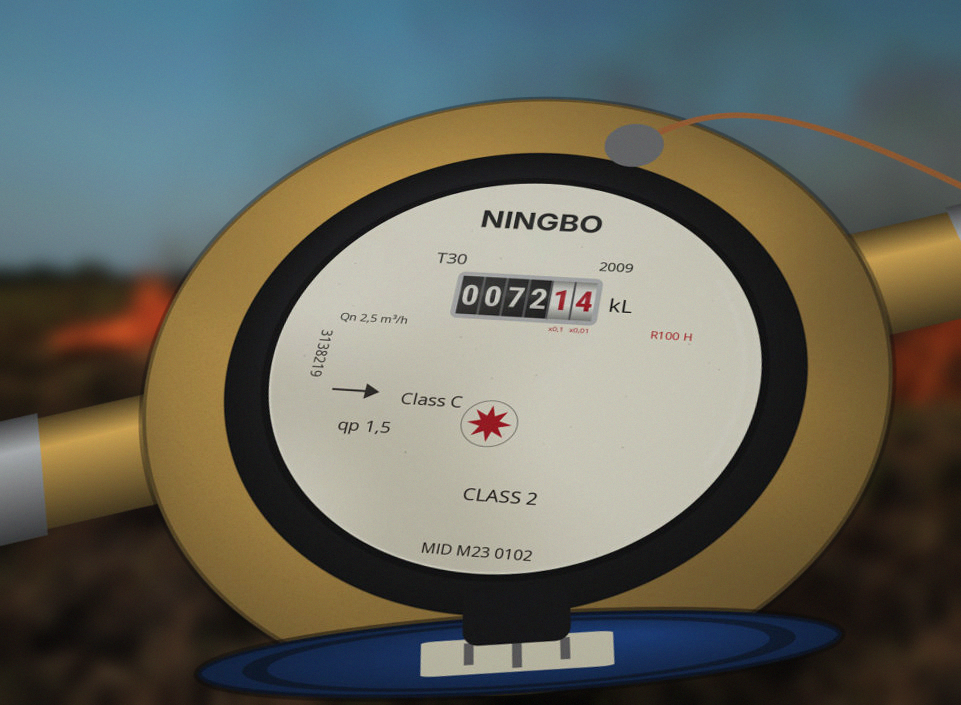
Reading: 72.14
